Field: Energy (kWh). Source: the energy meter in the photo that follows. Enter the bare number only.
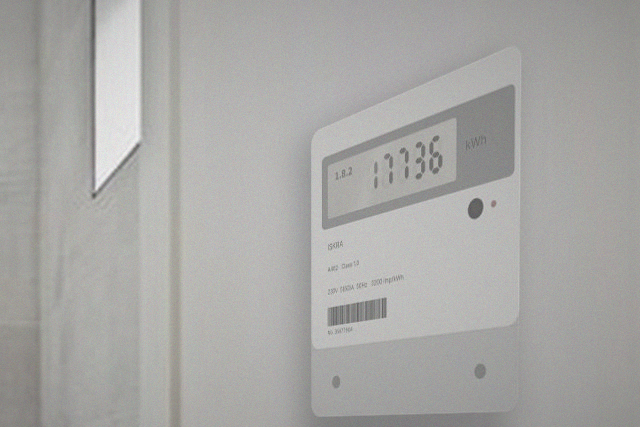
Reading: 17736
